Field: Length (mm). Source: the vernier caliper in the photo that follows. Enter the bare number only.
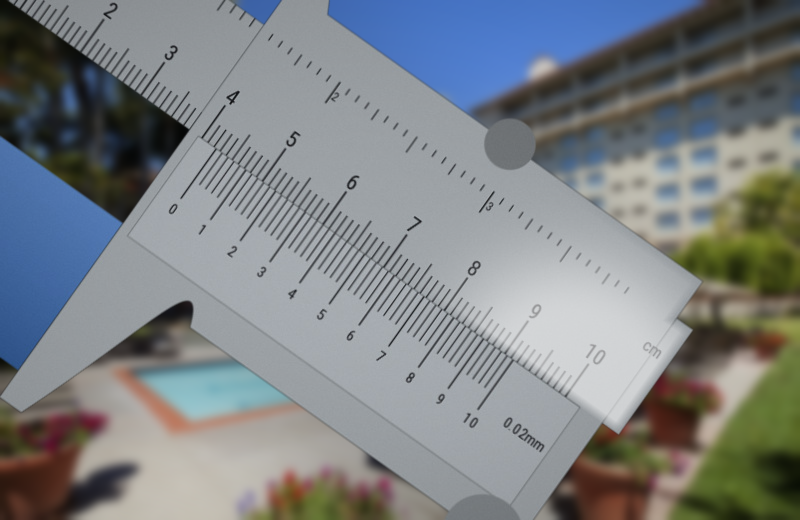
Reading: 42.4
